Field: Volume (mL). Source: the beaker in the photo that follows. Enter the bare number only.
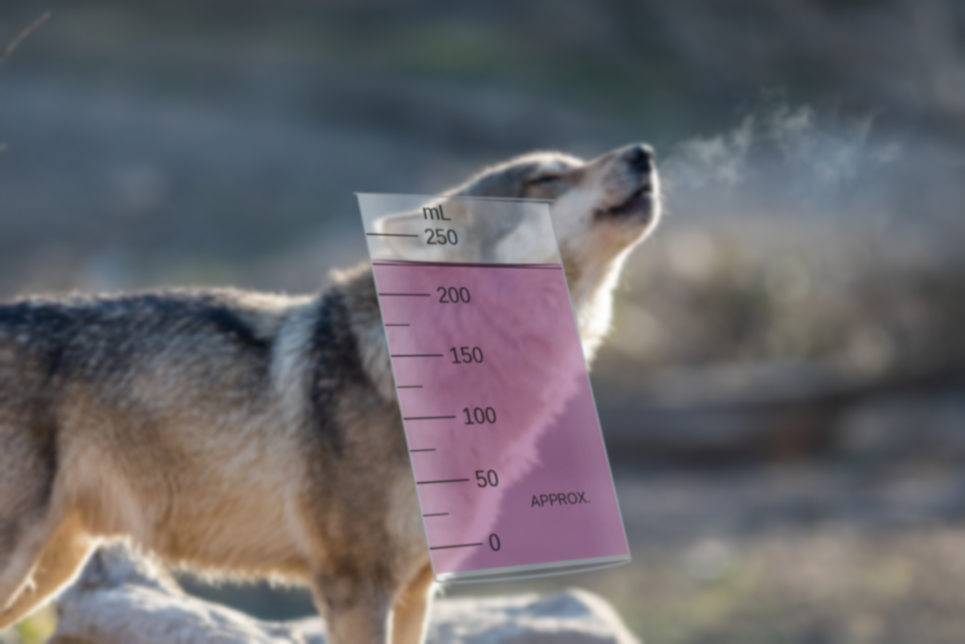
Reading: 225
